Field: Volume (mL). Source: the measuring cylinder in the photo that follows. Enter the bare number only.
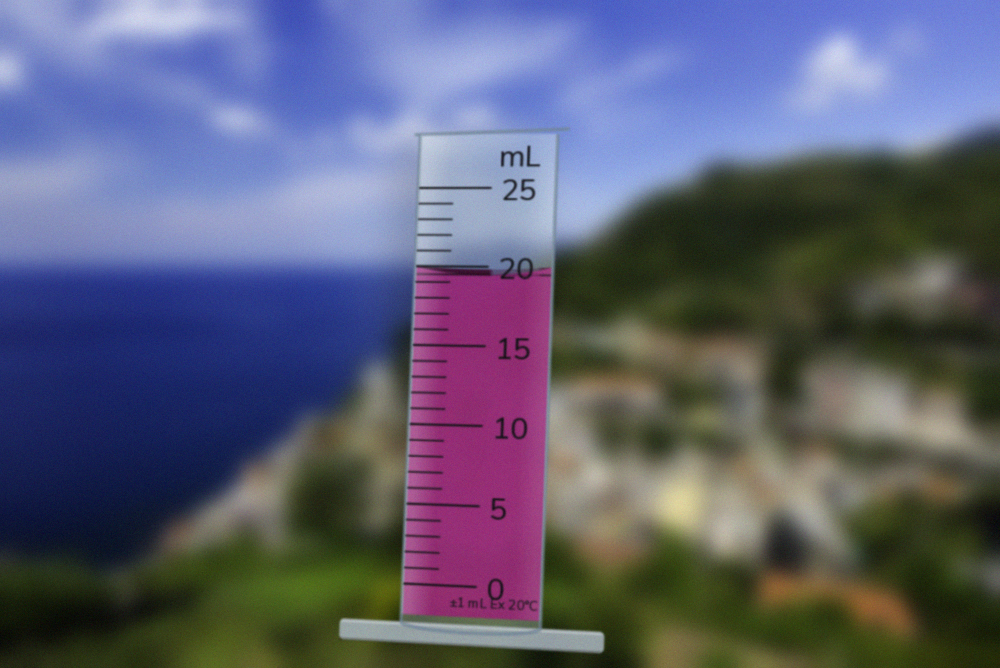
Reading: 19.5
